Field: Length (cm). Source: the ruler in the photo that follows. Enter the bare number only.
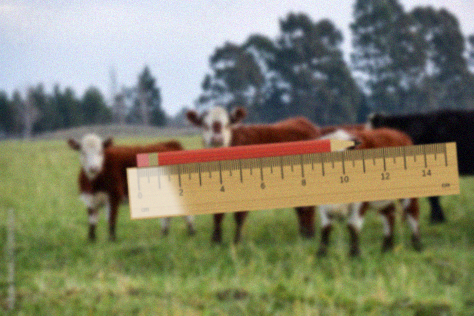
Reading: 11
